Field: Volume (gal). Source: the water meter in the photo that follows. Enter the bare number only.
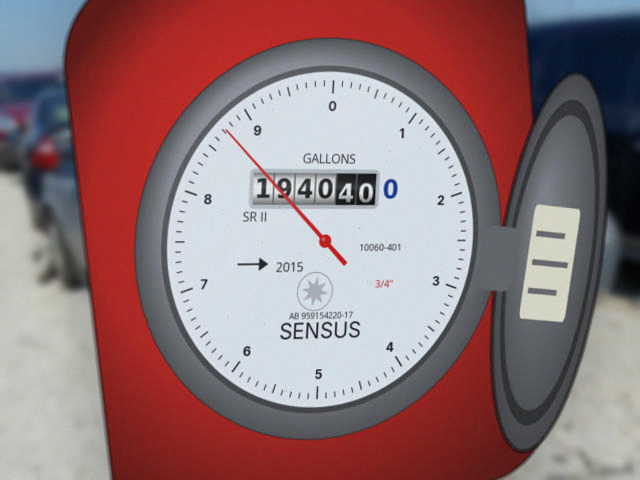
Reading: 1940398.7
